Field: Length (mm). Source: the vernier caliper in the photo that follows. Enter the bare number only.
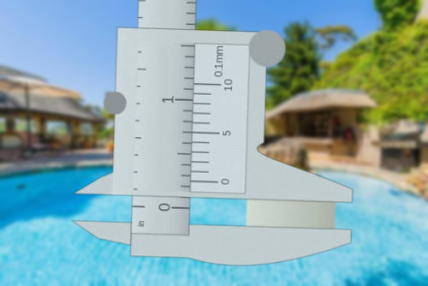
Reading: 2.5
